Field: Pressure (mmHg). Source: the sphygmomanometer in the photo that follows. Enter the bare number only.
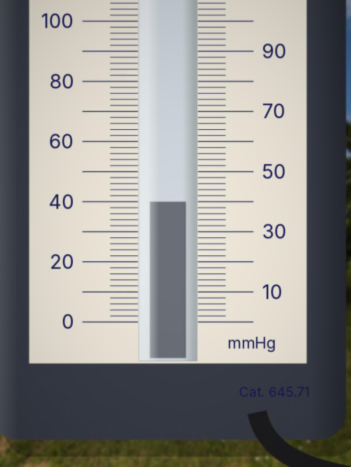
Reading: 40
